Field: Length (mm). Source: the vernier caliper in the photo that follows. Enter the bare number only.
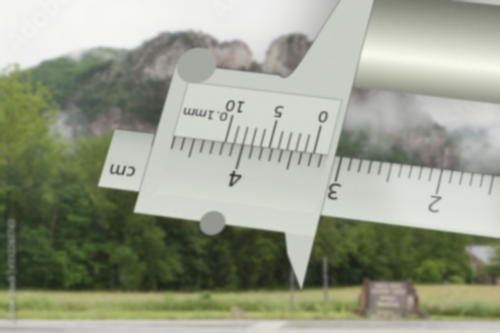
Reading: 32.8
